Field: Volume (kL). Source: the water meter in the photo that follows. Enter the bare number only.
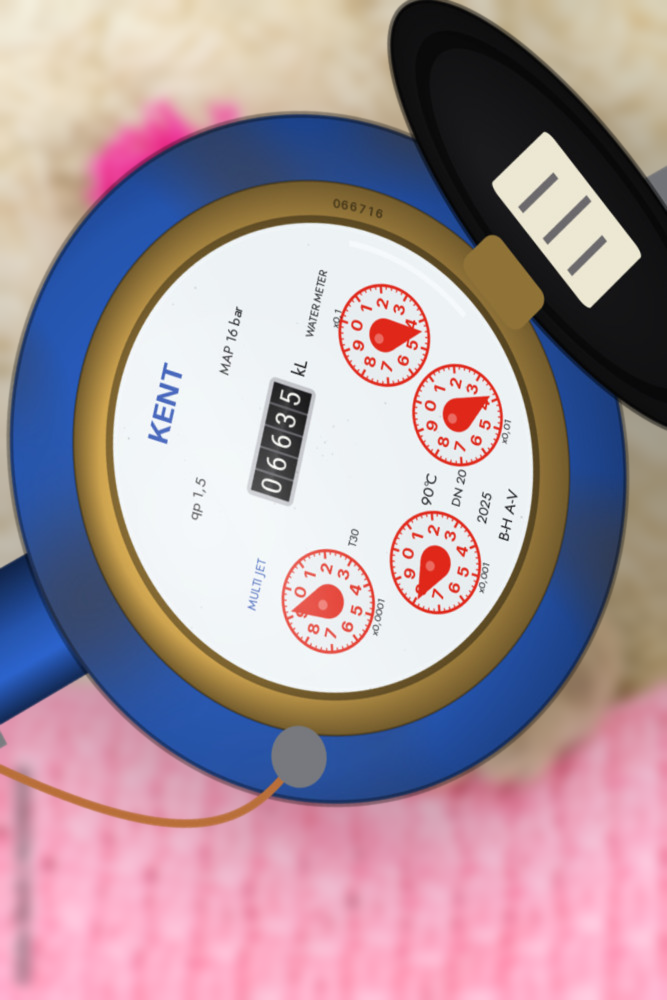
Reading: 6635.4379
